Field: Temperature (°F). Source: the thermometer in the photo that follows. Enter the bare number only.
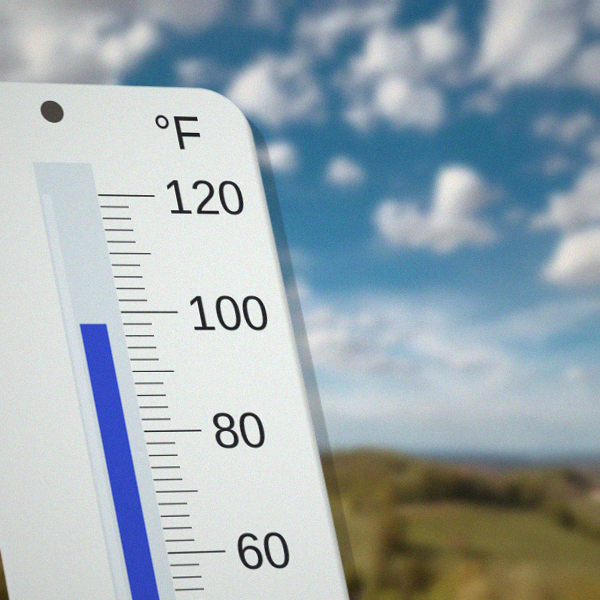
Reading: 98
